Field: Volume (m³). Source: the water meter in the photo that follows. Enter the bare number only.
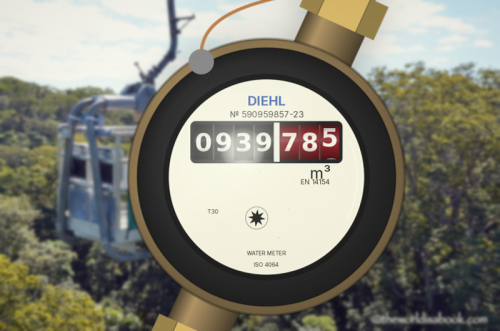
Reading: 939.785
